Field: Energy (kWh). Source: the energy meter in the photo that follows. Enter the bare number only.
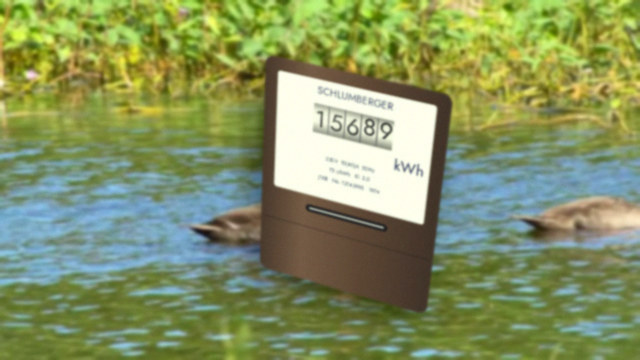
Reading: 15689
